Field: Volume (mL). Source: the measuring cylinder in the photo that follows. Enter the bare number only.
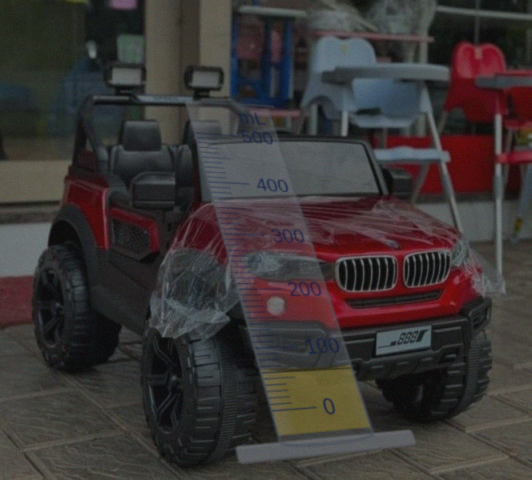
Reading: 60
